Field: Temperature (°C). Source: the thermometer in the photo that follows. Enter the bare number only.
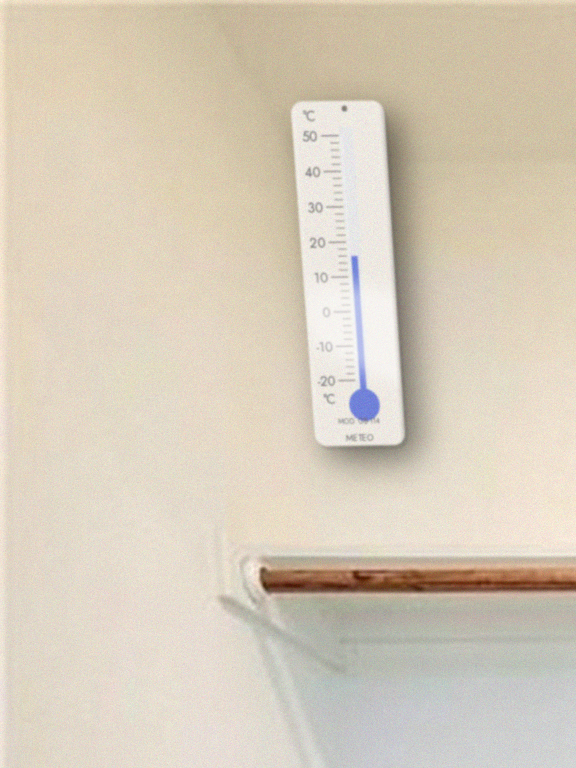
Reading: 16
